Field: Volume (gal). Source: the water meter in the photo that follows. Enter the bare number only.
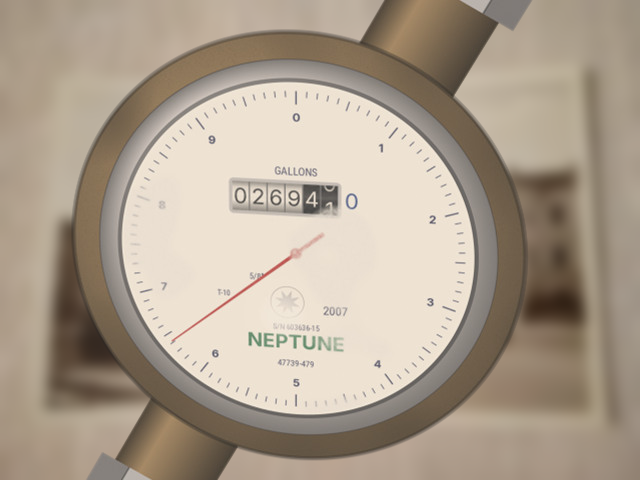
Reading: 269406.4
